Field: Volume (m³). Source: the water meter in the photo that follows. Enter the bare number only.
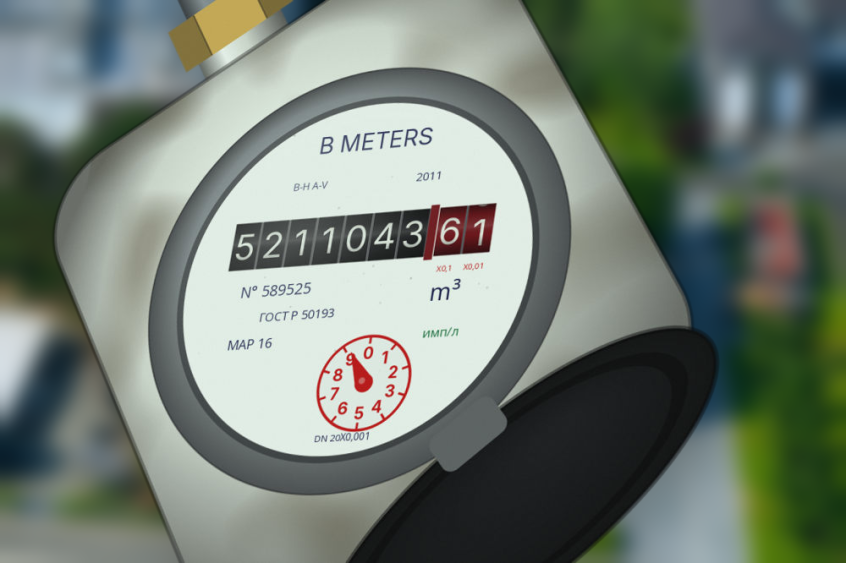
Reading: 5211043.609
